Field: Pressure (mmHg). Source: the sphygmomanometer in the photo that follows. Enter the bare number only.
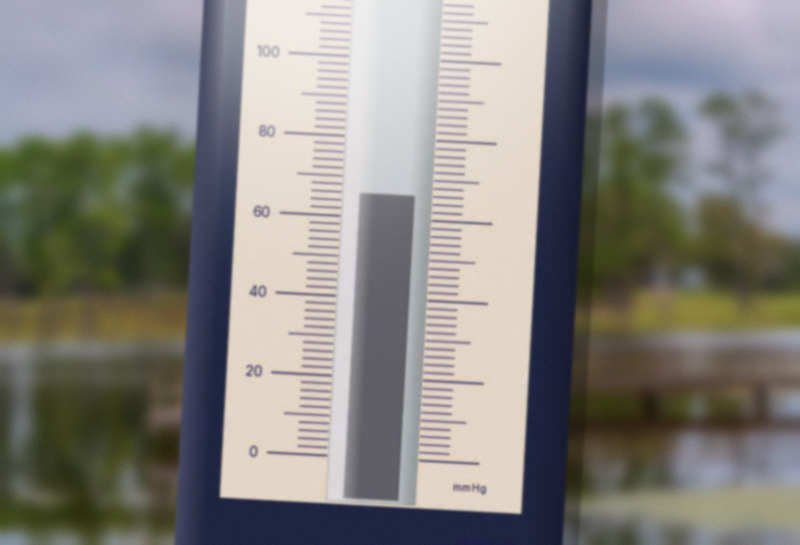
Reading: 66
